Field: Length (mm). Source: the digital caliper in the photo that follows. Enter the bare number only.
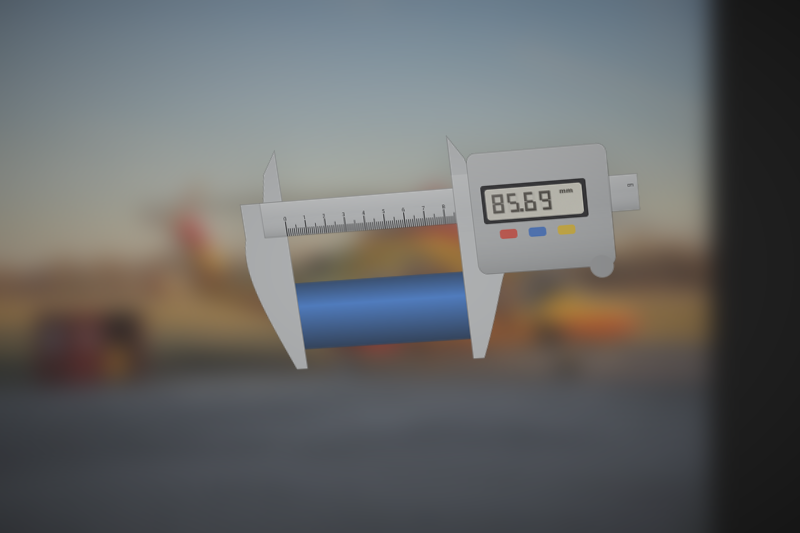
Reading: 85.69
